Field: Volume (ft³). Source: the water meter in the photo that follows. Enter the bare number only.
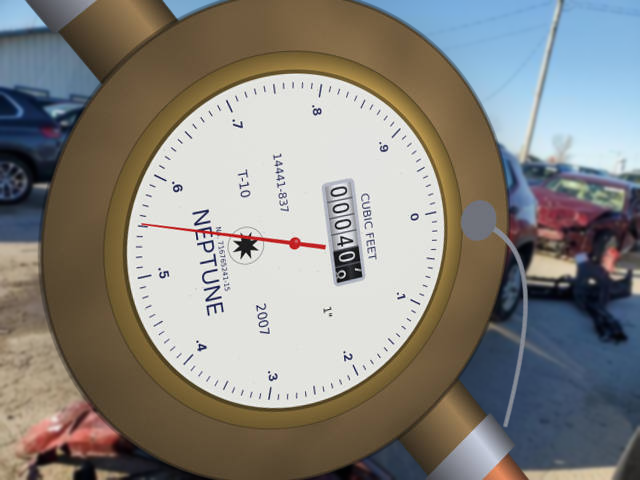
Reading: 407.55
